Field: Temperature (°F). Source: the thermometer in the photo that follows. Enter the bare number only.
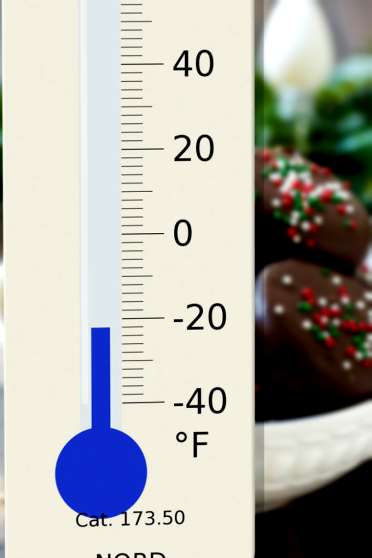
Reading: -22
